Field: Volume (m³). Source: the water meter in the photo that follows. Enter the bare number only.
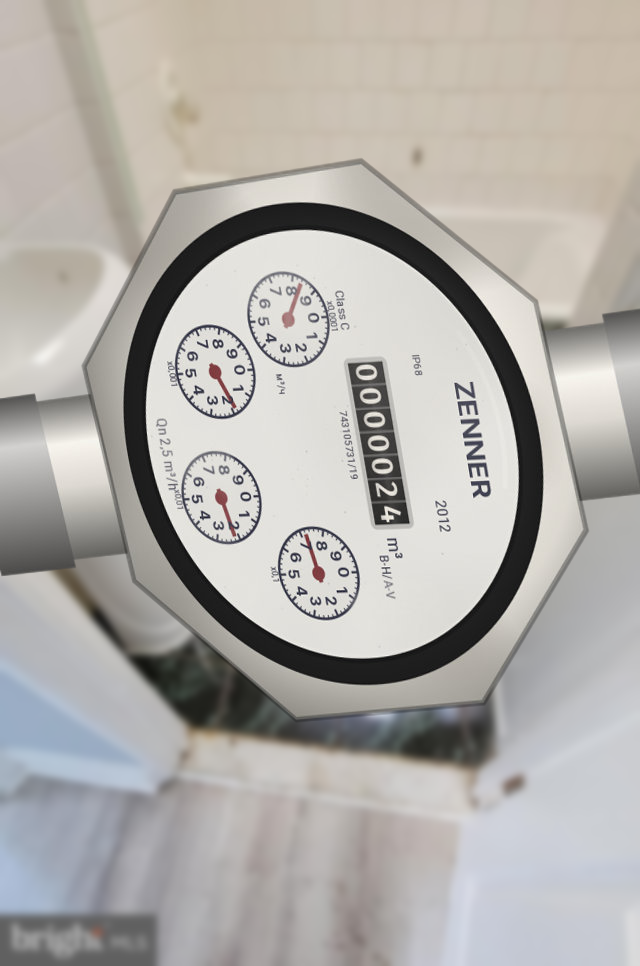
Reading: 24.7218
